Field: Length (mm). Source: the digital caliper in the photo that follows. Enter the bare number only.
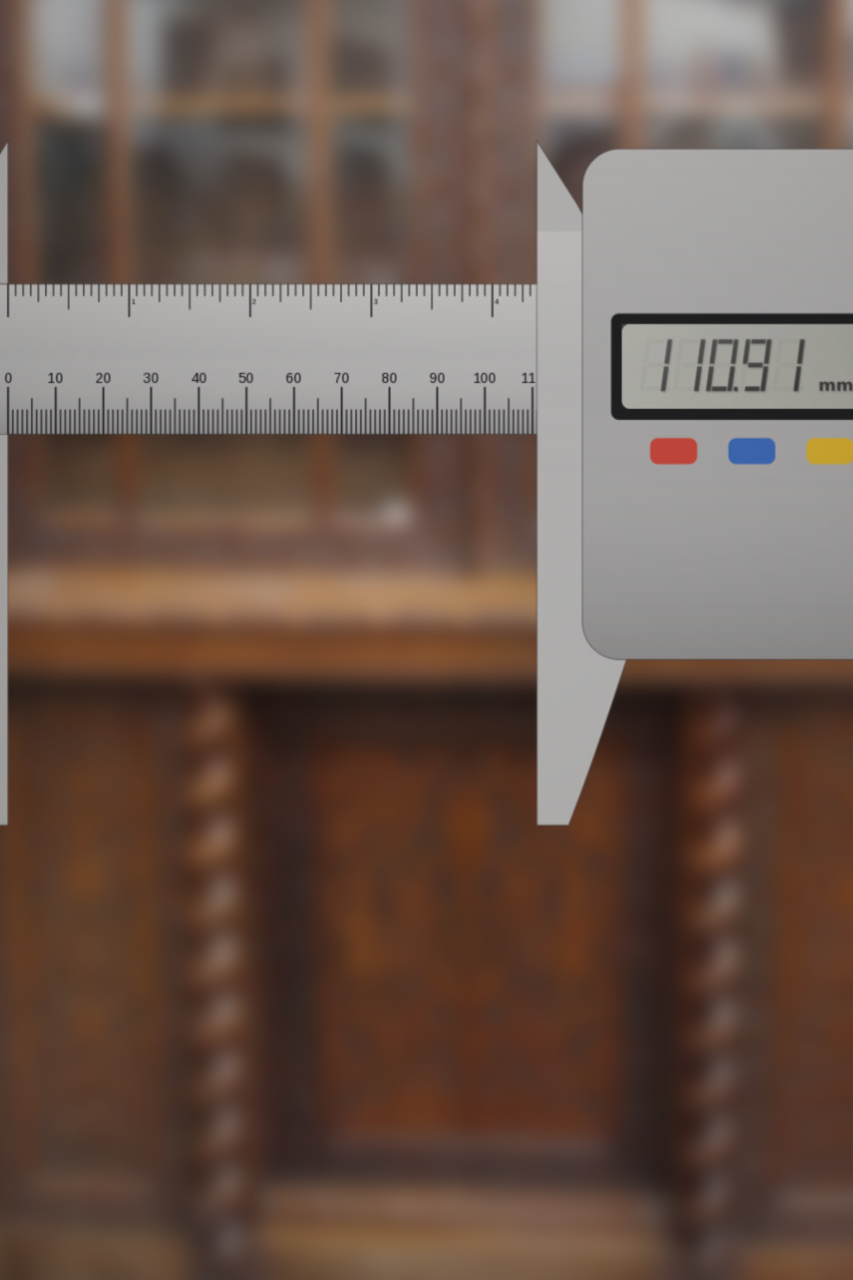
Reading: 110.91
